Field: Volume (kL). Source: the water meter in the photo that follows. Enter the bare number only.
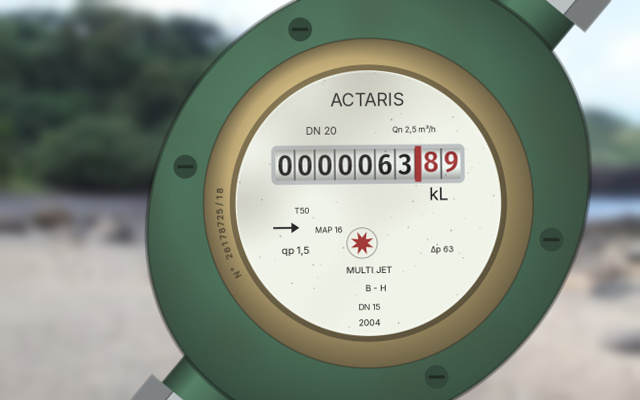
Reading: 63.89
